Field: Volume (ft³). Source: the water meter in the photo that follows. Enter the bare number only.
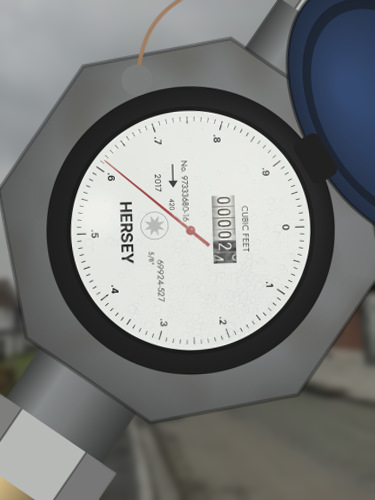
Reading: 23.61
